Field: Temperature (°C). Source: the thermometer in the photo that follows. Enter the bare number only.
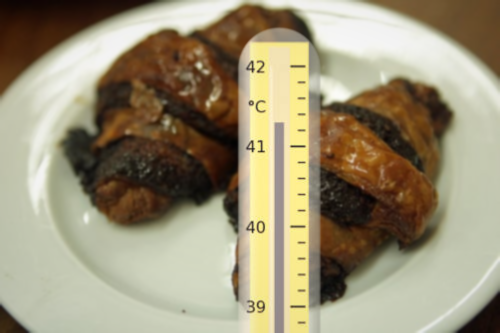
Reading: 41.3
